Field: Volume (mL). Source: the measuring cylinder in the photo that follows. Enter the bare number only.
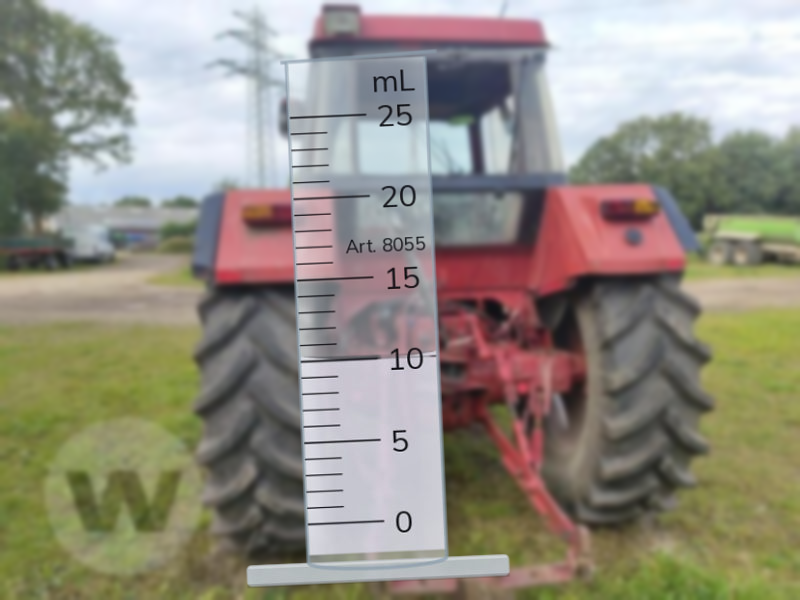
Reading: 10
